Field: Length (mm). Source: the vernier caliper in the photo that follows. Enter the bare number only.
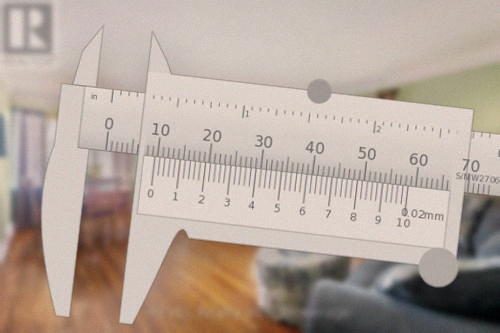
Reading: 9.5
